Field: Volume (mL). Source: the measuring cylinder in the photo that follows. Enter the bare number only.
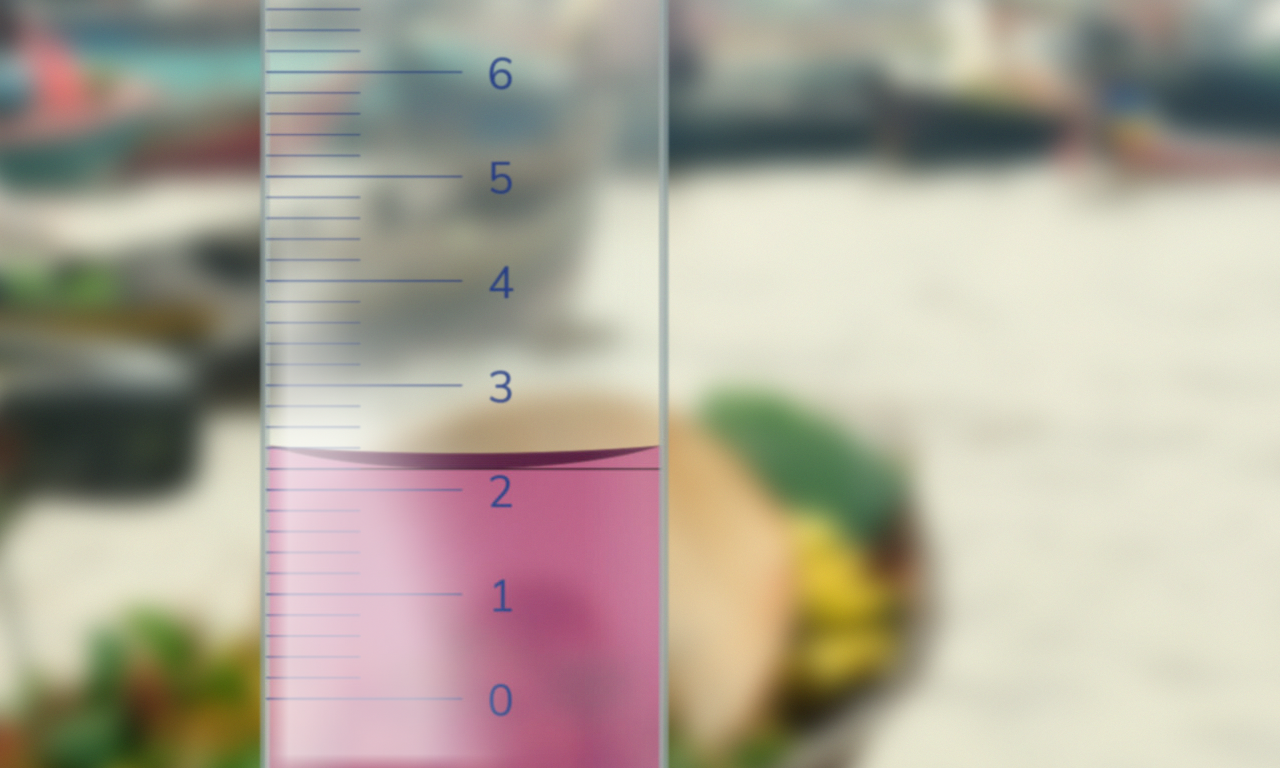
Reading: 2.2
